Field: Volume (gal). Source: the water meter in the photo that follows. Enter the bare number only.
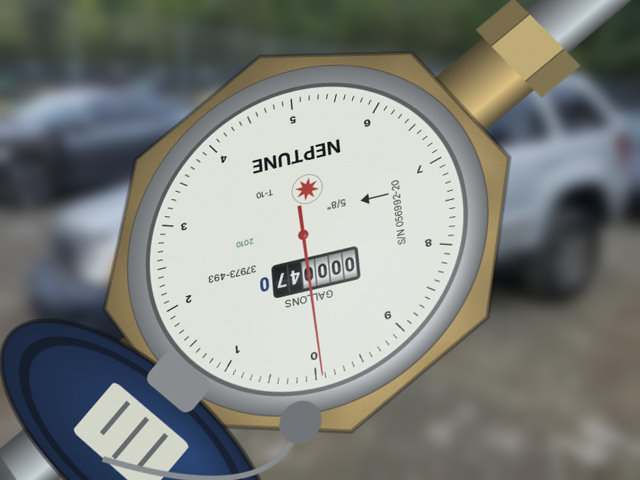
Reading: 469.9
